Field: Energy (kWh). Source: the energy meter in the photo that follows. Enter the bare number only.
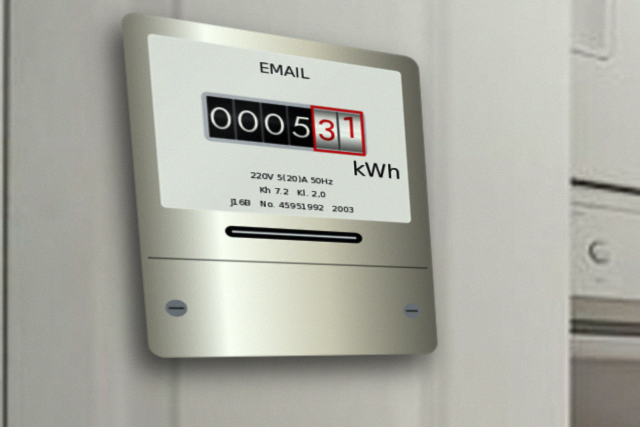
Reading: 5.31
